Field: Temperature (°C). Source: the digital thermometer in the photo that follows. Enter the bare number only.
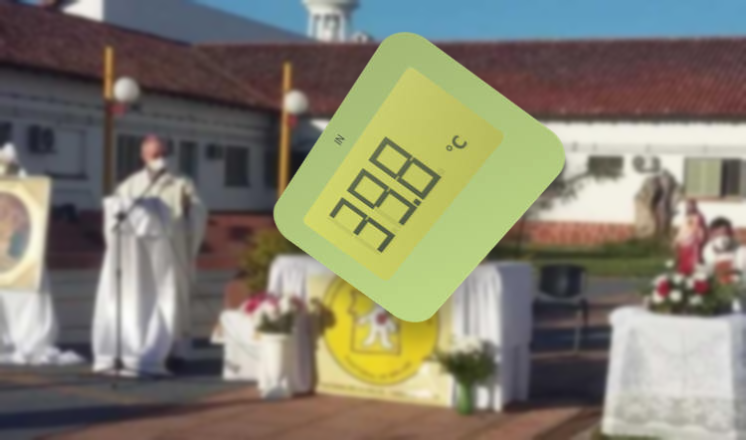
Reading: 39.8
